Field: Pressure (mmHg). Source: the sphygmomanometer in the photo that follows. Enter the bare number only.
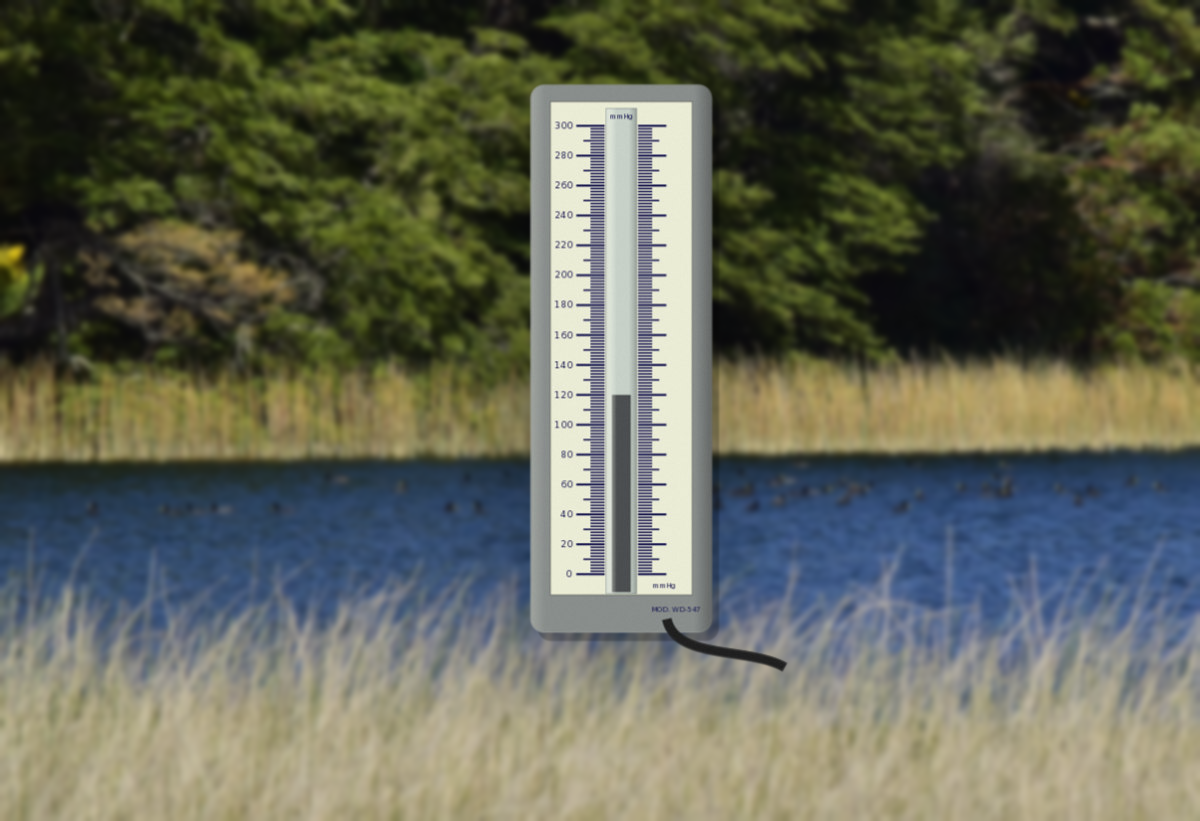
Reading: 120
